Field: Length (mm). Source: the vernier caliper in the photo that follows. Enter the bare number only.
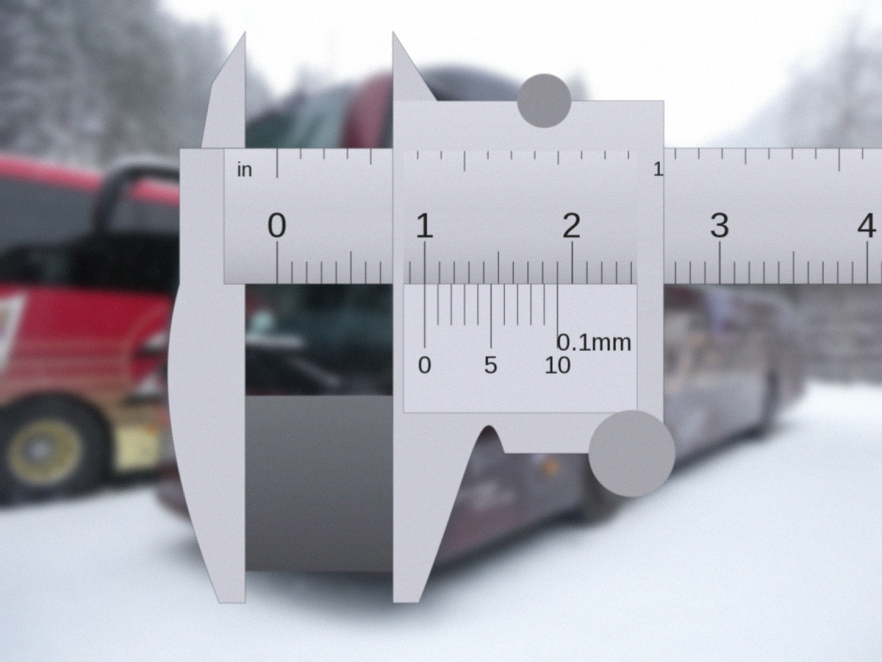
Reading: 10.0
